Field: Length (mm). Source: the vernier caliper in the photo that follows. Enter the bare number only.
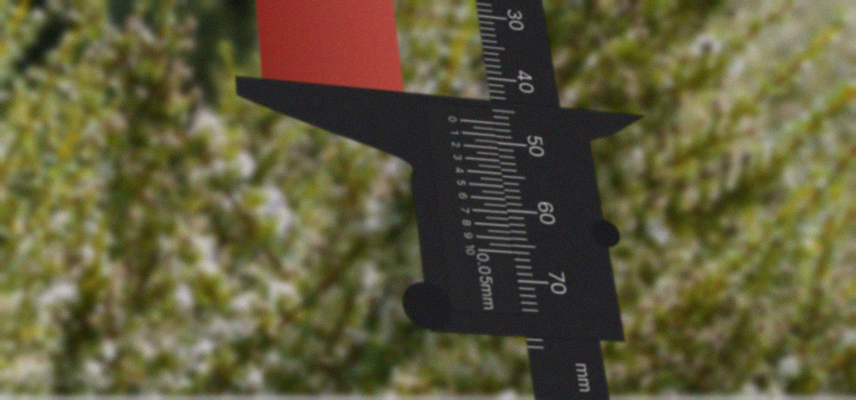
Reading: 47.0
